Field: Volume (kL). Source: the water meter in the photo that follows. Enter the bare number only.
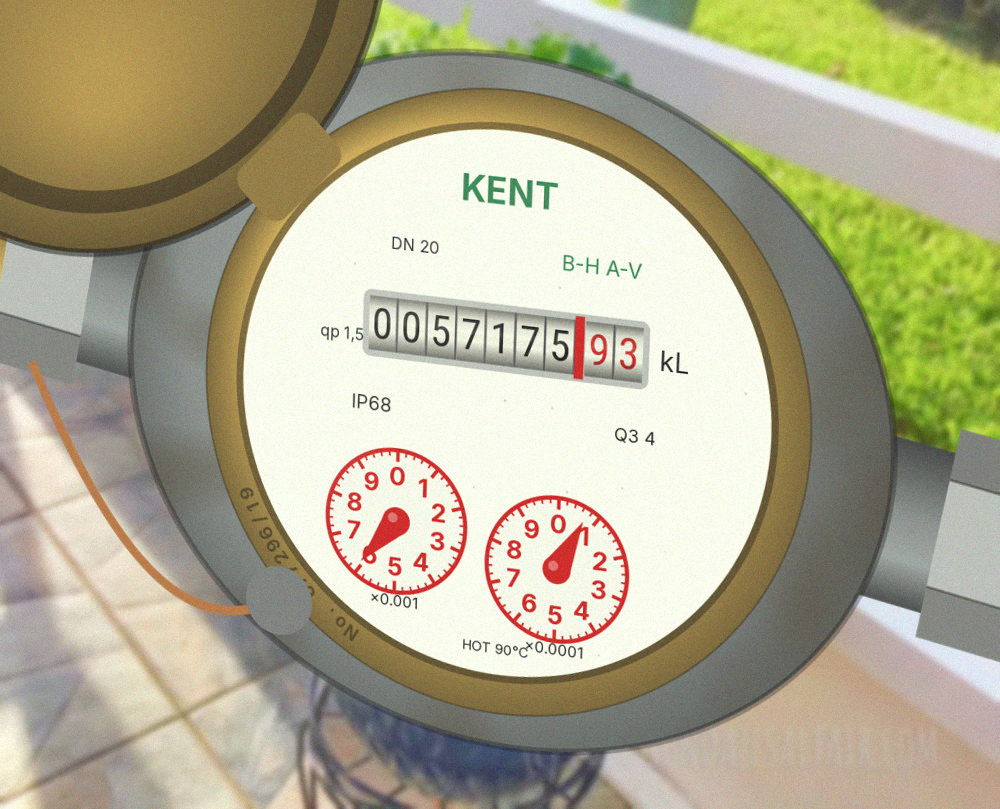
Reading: 57175.9360
